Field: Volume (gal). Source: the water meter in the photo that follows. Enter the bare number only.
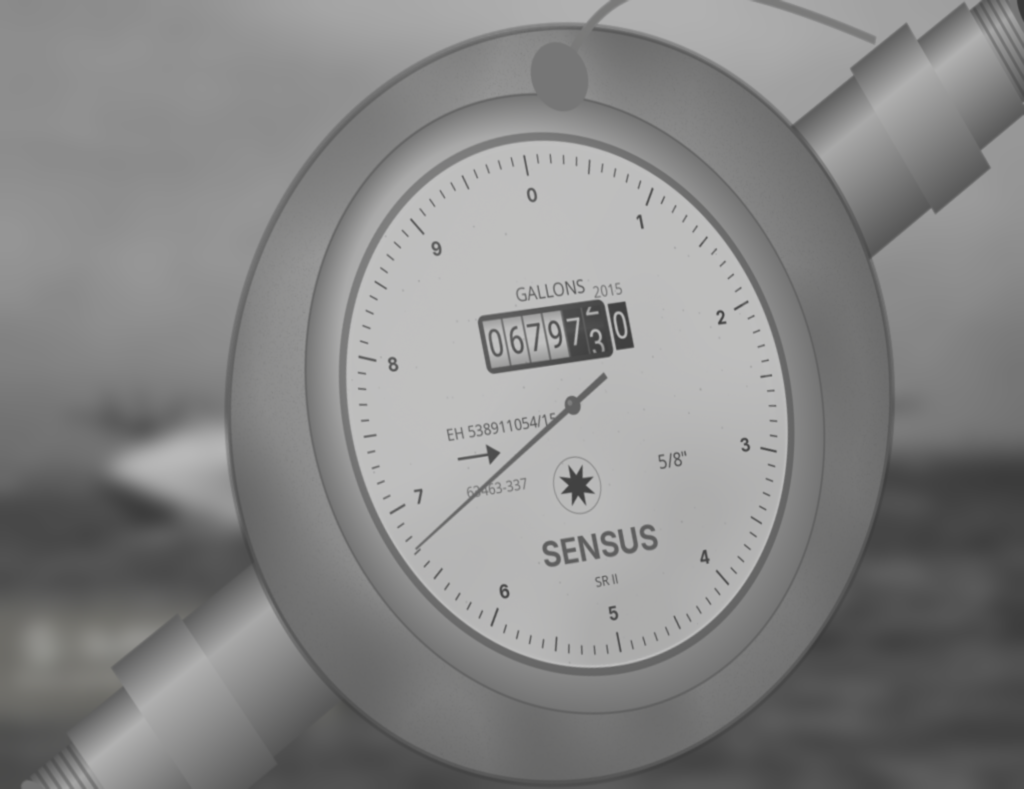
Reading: 679726.7
